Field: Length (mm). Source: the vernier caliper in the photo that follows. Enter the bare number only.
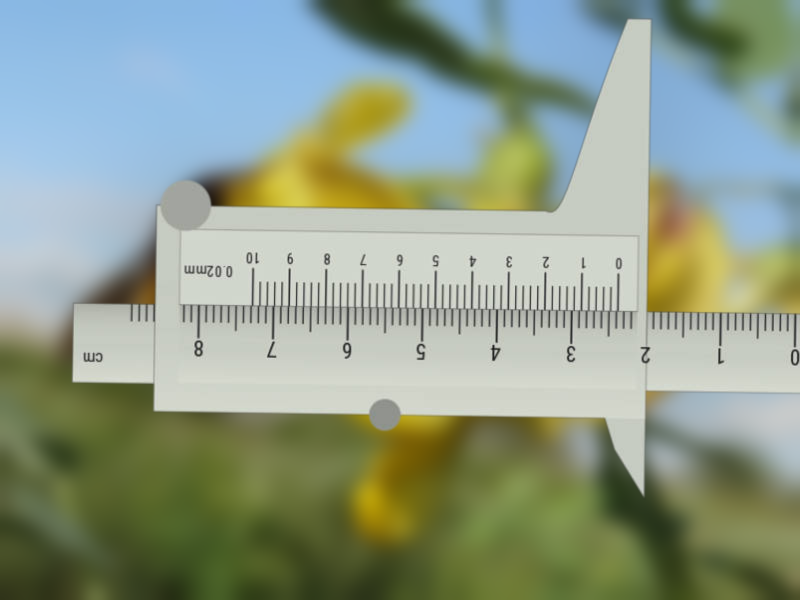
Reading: 23.8
